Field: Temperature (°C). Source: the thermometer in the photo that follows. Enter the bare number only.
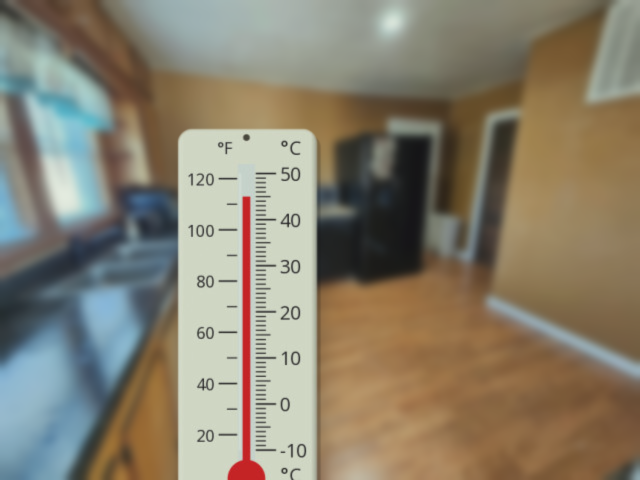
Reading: 45
